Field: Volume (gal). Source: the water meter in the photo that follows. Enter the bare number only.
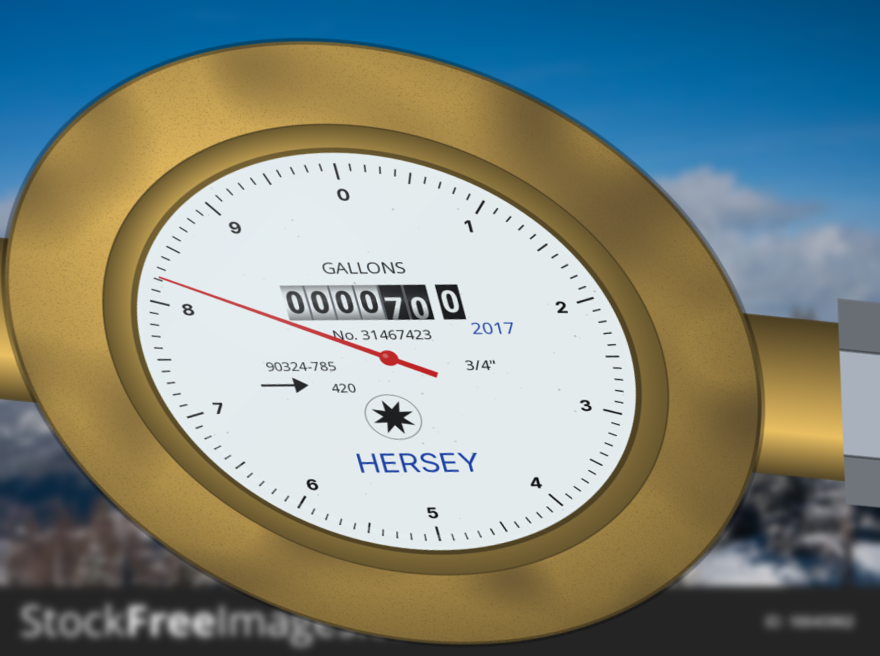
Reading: 698.2
